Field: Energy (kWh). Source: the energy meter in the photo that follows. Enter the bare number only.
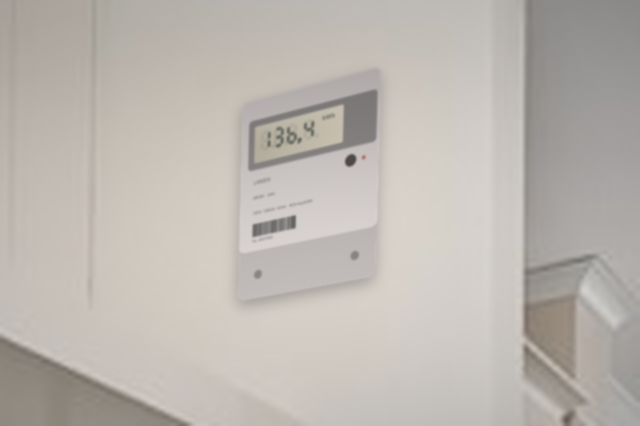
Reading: 136.4
